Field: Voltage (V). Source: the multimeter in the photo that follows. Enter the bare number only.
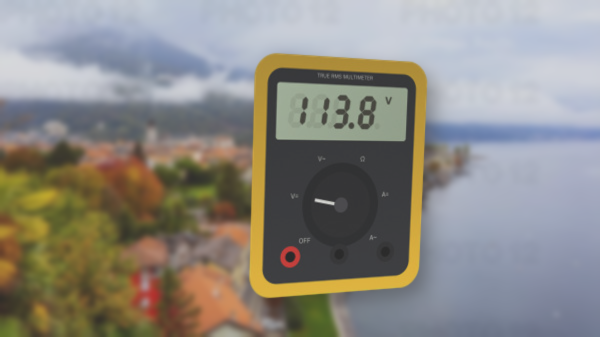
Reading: 113.8
